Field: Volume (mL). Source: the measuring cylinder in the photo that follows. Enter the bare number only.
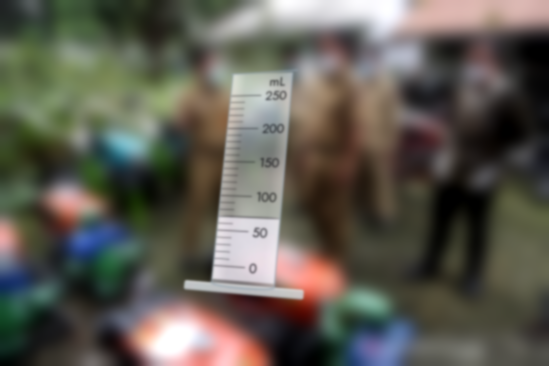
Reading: 70
